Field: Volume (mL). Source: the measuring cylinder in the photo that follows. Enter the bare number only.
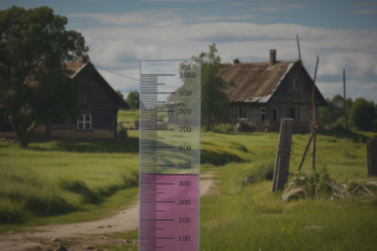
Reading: 450
